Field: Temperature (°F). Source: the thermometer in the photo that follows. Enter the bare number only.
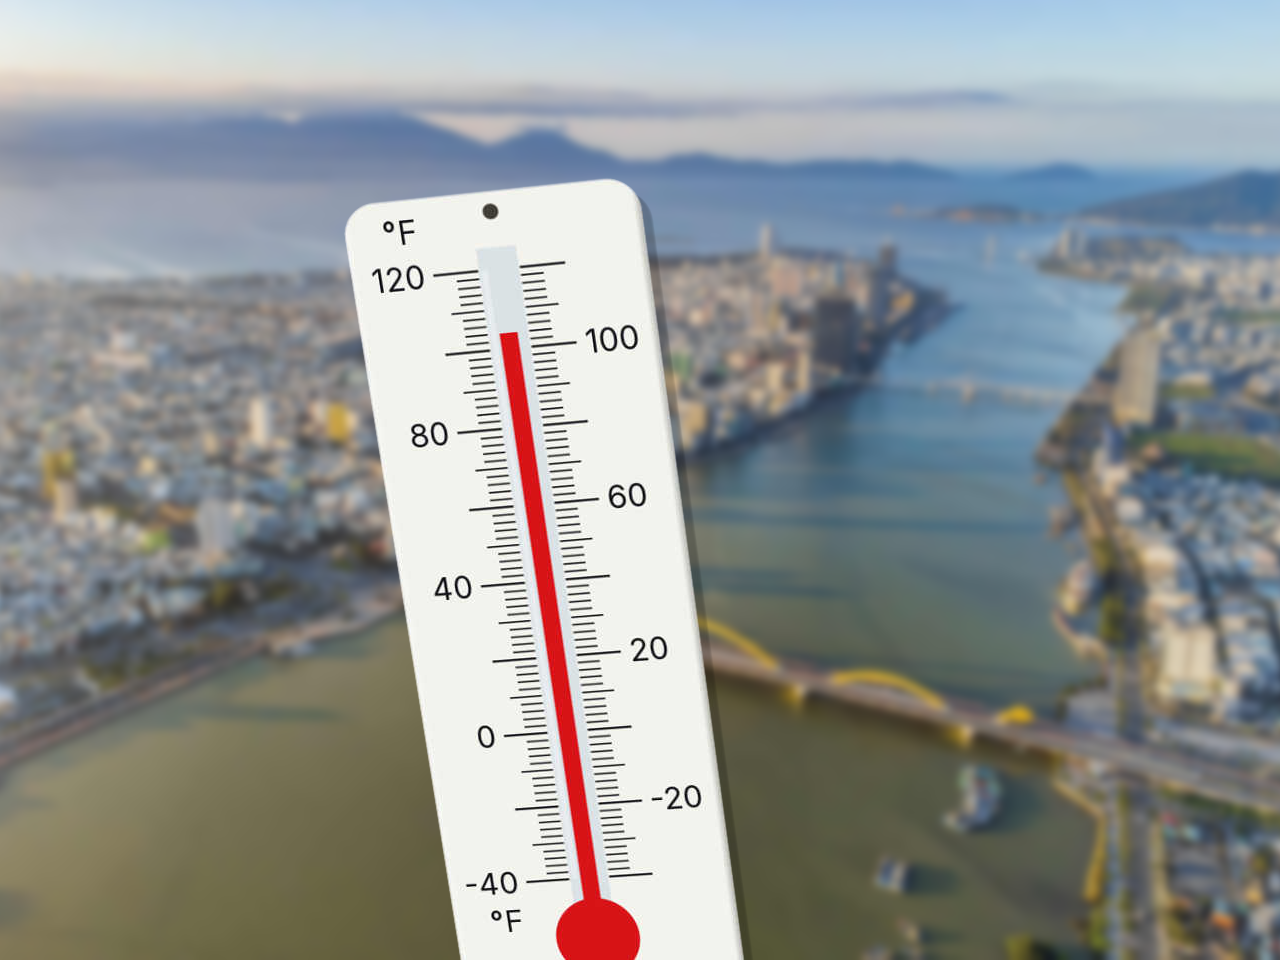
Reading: 104
